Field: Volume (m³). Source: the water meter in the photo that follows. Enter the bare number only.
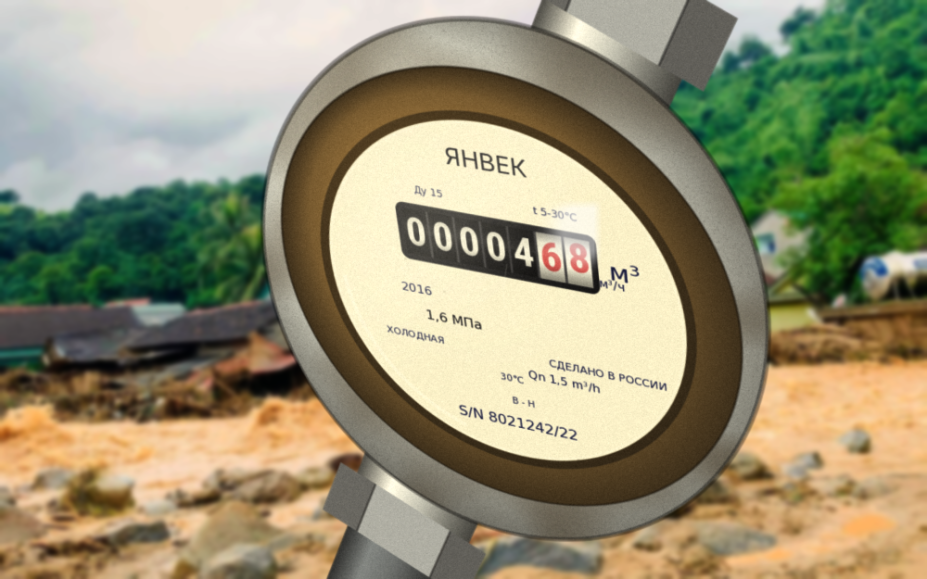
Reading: 4.68
